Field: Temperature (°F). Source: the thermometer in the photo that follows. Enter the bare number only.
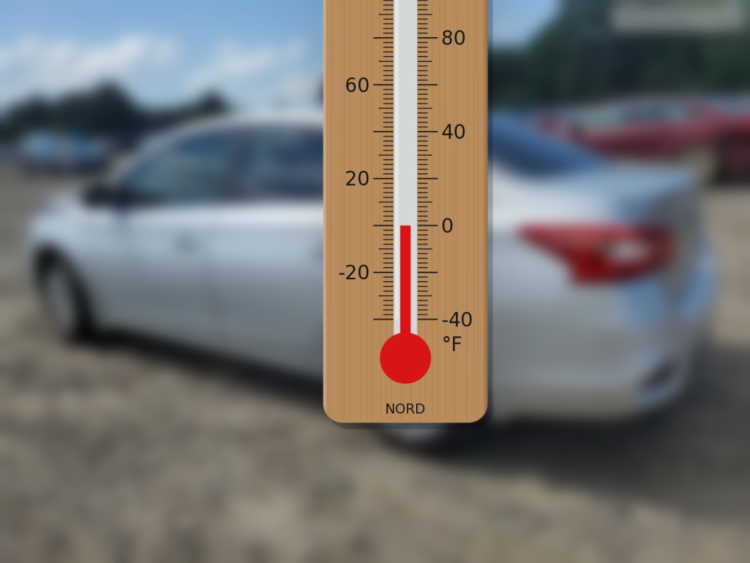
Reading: 0
